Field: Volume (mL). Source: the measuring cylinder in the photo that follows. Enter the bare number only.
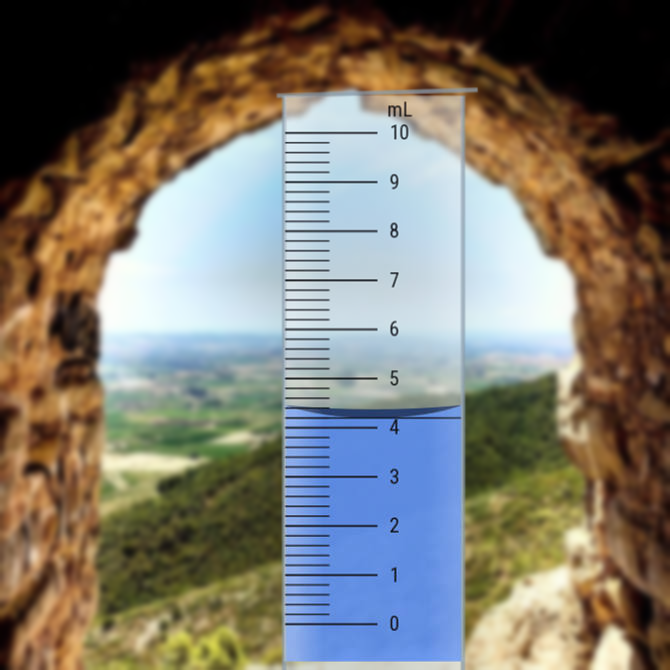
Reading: 4.2
